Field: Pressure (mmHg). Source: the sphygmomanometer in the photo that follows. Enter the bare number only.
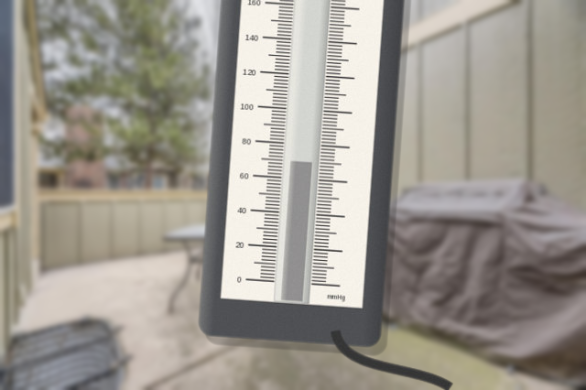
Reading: 70
